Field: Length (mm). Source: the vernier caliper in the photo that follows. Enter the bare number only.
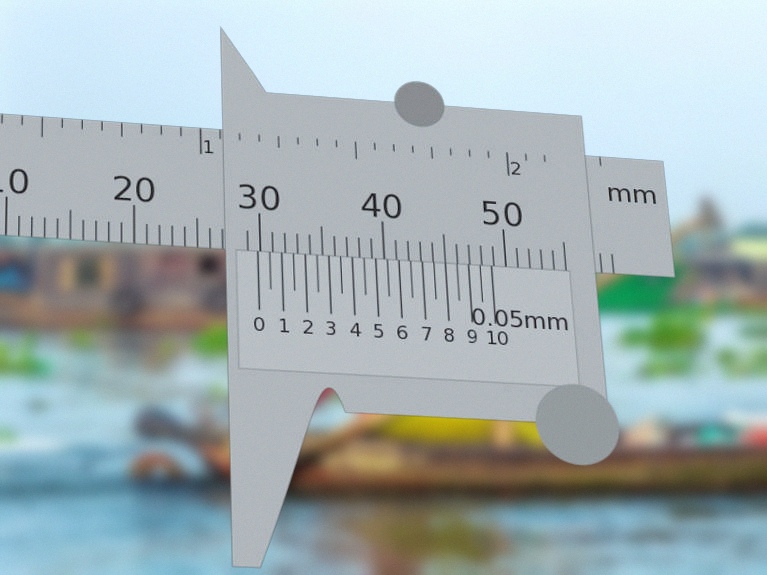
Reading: 29.8
